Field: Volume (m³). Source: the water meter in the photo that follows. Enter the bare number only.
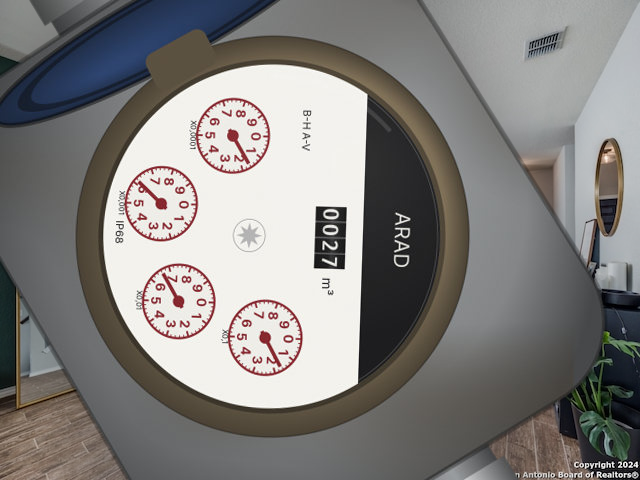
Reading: 27.1661
